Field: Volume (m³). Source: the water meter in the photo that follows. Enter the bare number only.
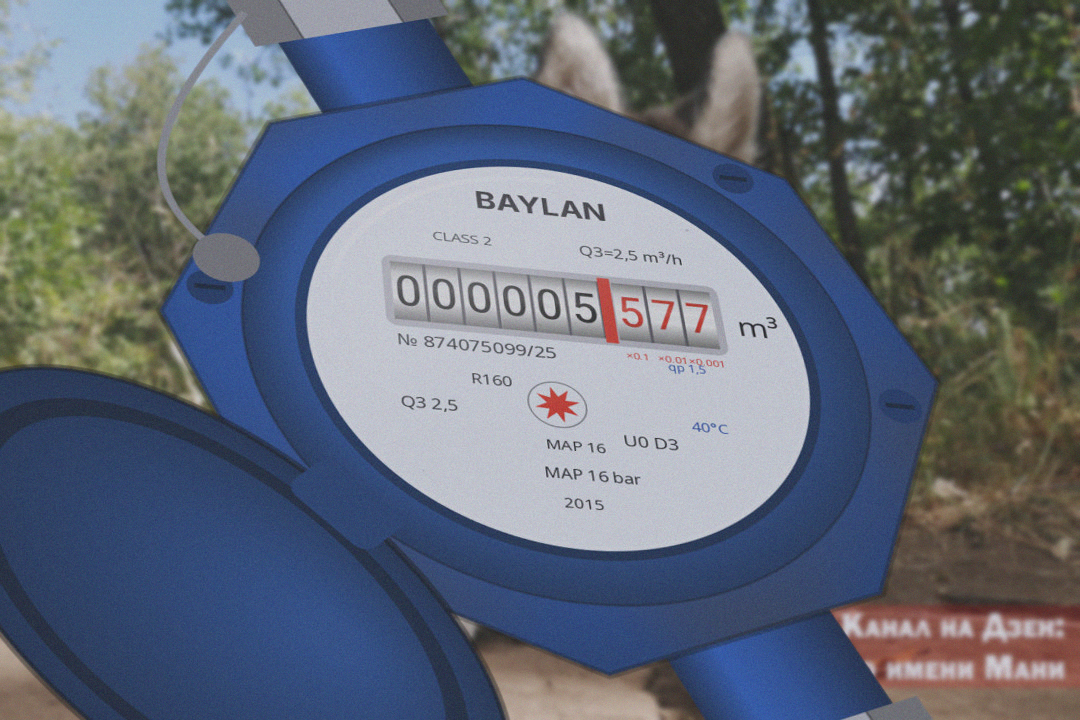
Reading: 5.577
